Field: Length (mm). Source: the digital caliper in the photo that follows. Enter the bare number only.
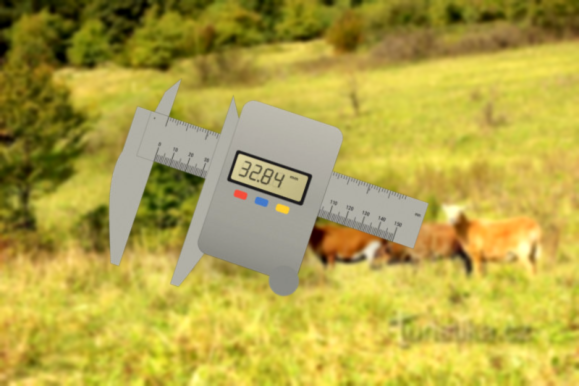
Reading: 32.84
